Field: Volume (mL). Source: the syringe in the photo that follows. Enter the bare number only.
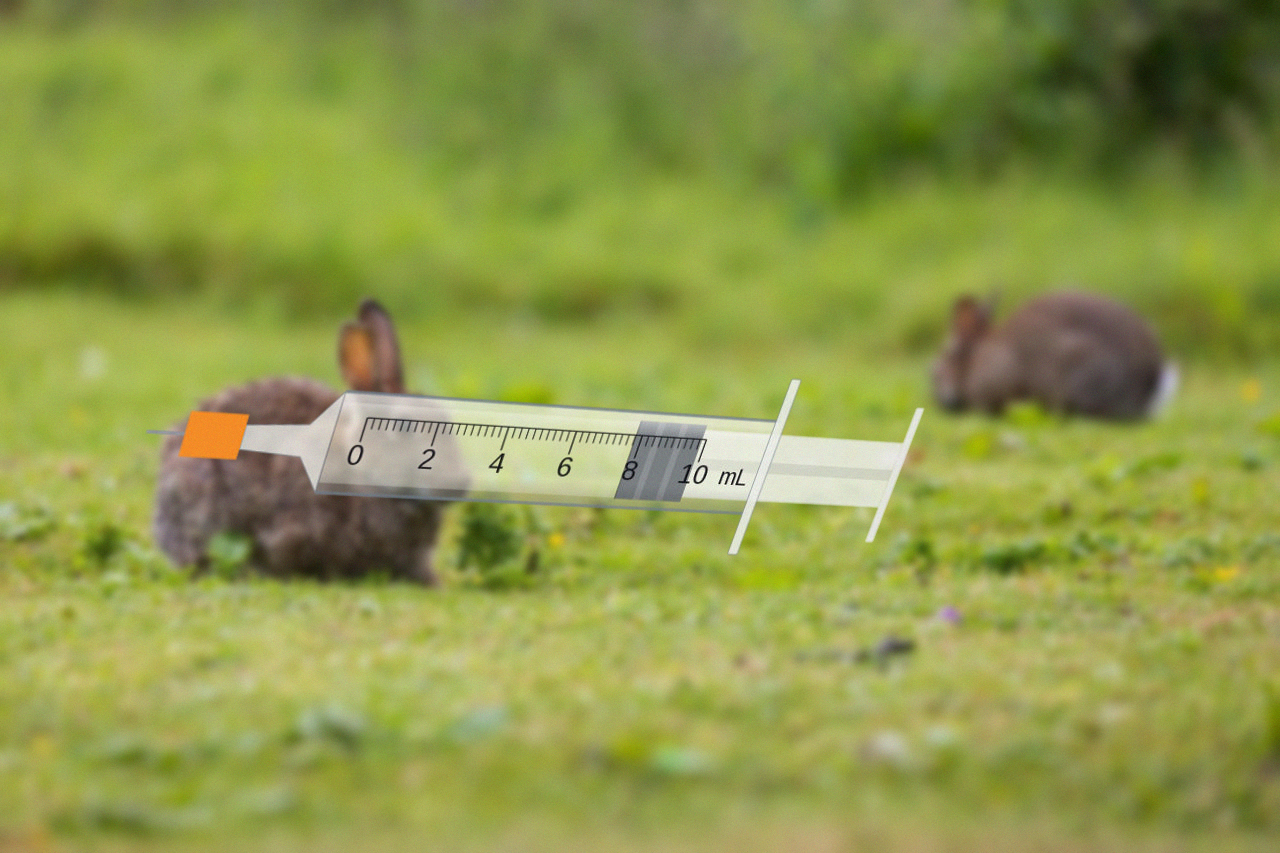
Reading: 7.8
